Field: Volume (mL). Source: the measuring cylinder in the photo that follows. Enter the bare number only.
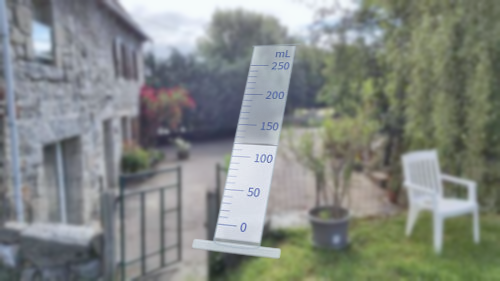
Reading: 120
